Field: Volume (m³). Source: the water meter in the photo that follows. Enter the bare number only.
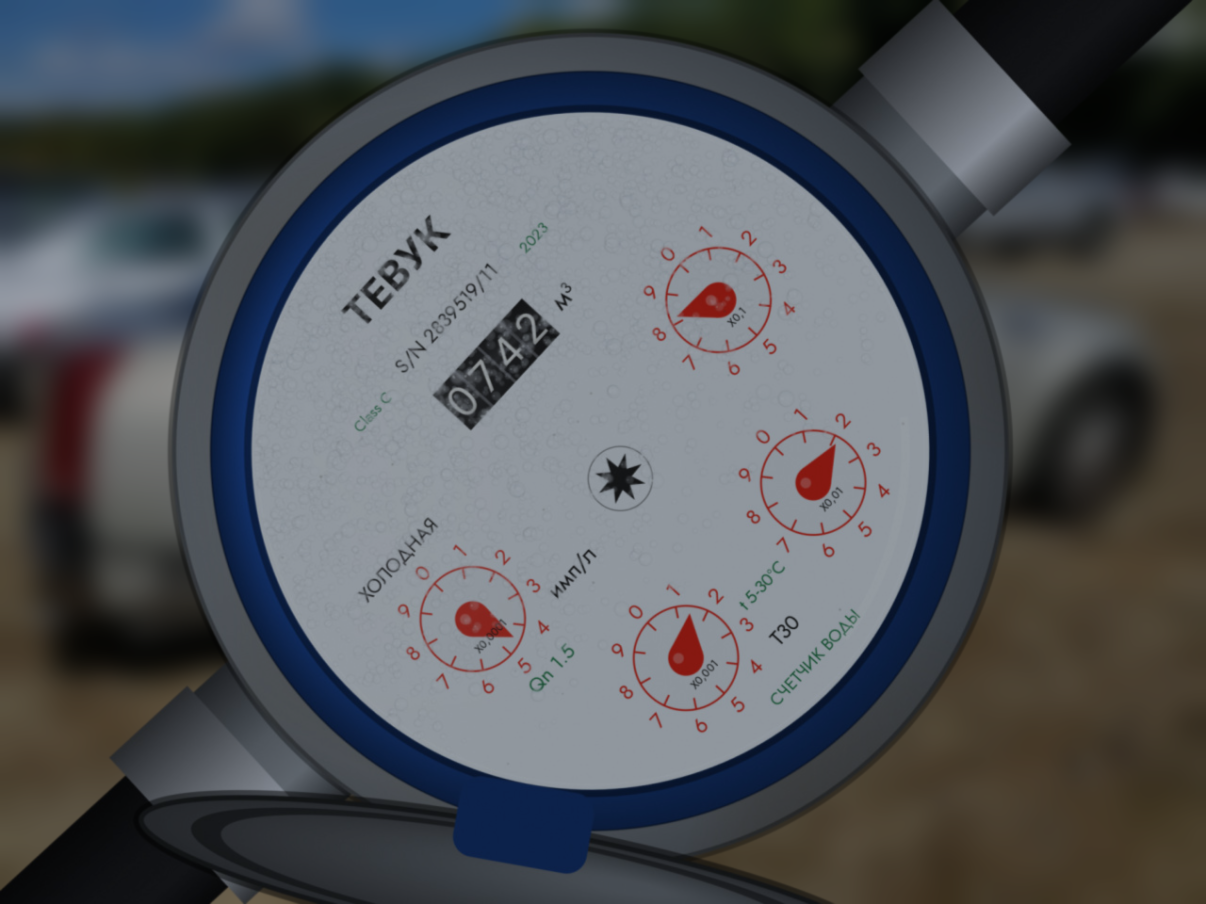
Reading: 742.8214
